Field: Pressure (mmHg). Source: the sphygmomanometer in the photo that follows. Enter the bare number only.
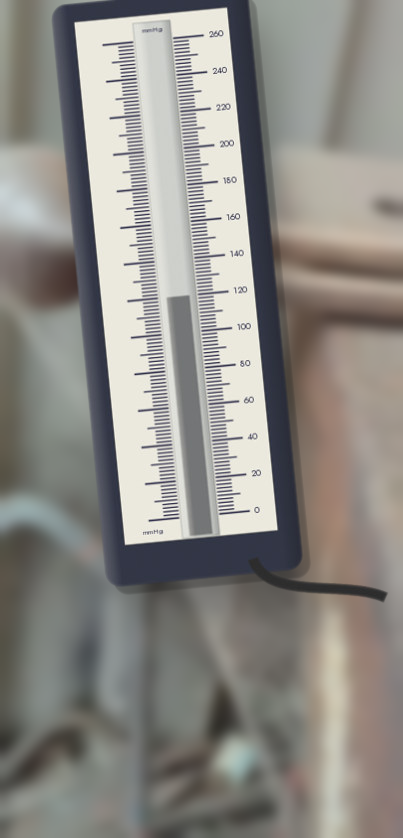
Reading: 120
